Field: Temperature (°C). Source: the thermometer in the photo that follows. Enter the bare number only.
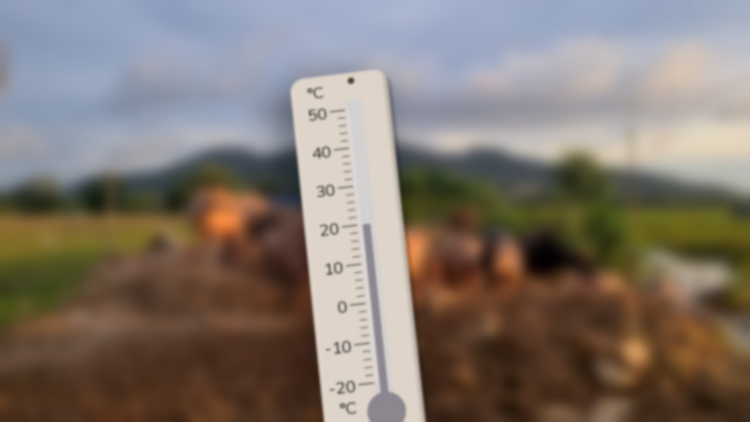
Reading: 20
